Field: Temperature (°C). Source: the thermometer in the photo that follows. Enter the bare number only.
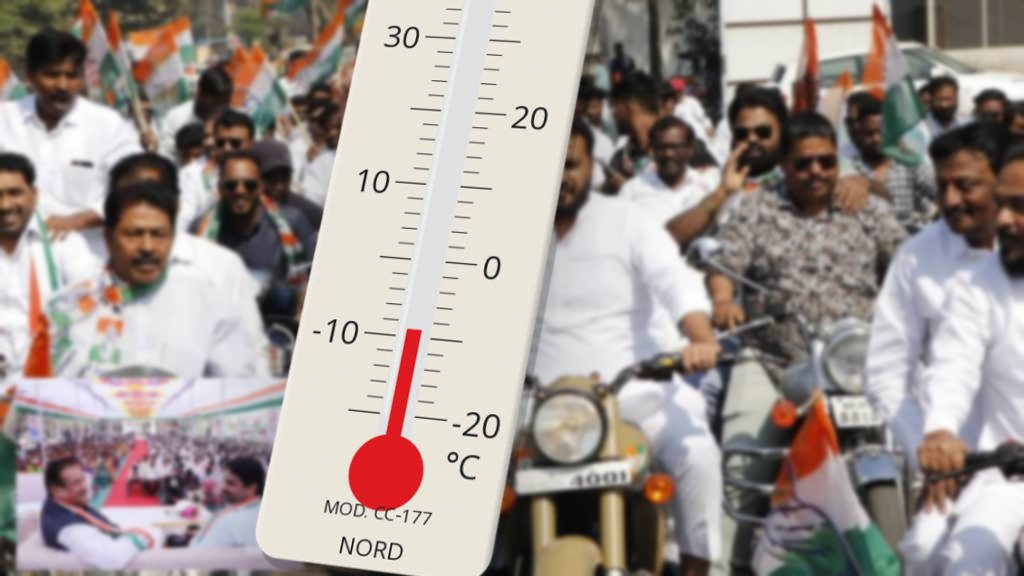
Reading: -9
